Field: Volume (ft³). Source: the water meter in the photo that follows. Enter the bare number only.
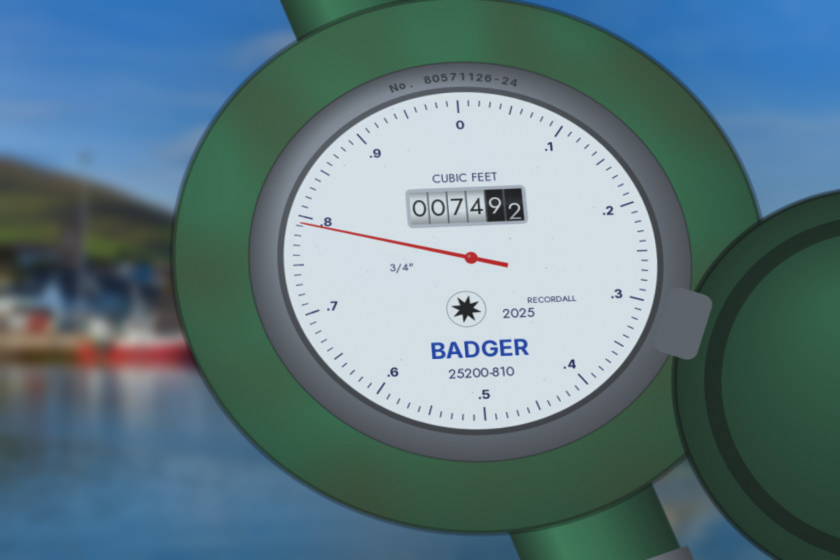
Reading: 7491.79
